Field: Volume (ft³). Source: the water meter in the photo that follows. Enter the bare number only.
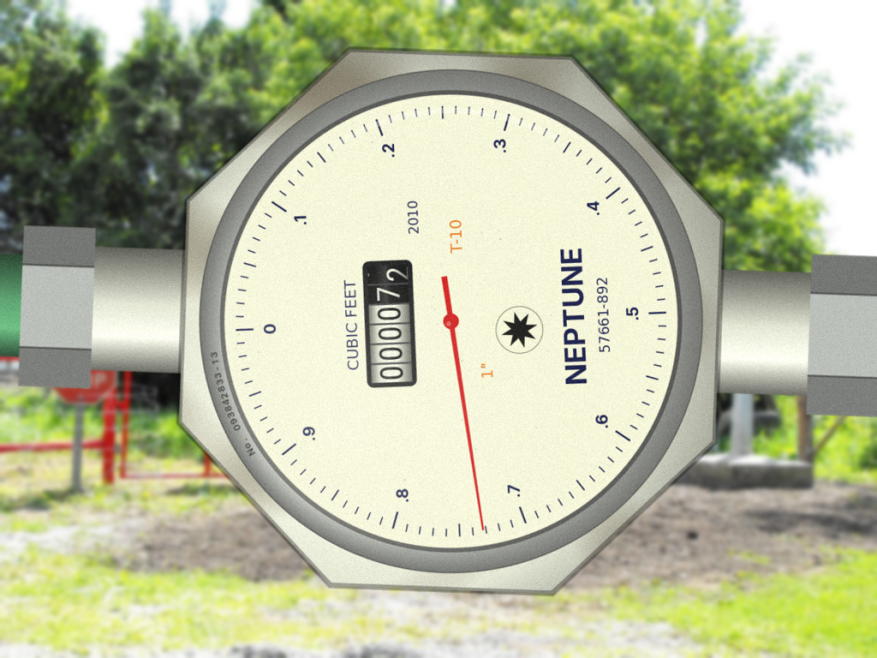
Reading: 71.73
